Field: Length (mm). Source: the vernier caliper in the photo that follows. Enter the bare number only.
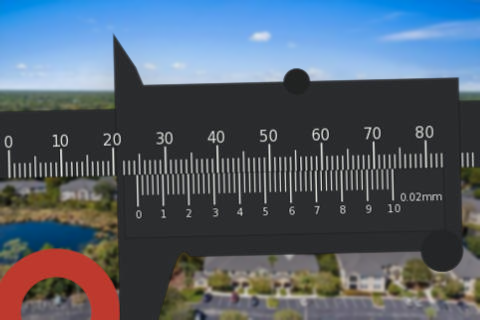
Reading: 24.5
